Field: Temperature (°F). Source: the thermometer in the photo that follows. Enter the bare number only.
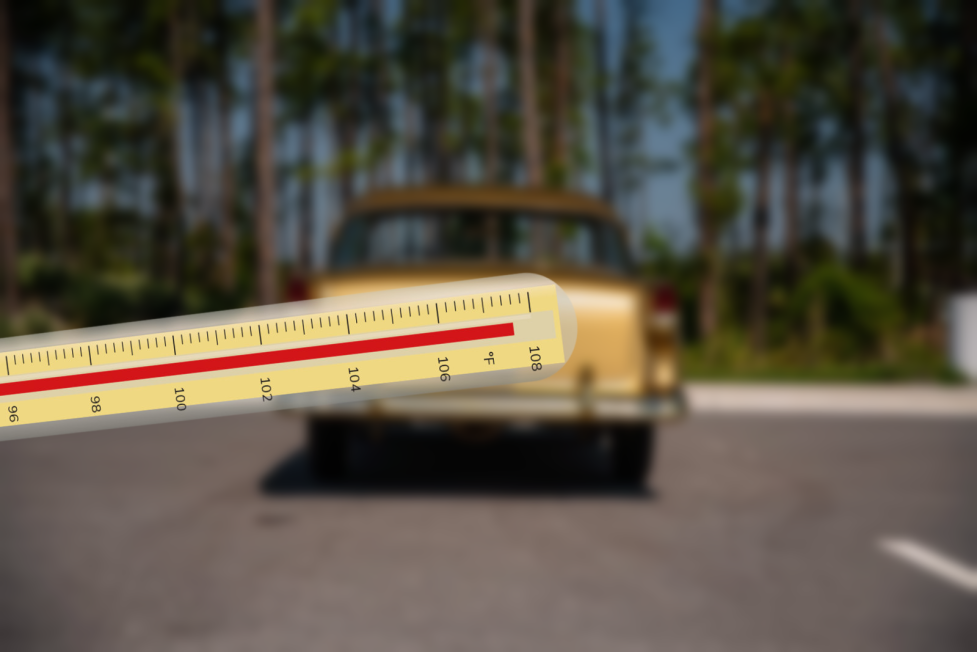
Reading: 107.6
